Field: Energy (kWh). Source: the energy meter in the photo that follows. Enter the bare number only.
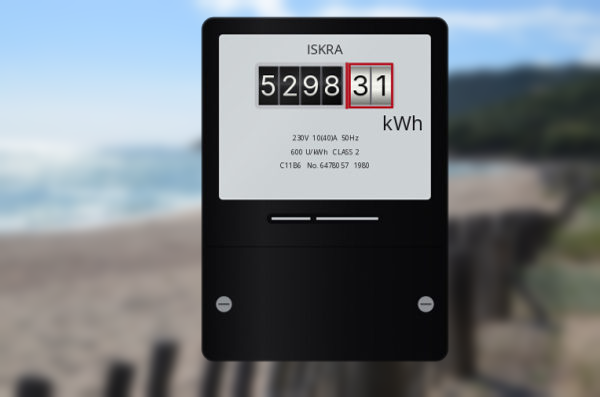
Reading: 5298.31
